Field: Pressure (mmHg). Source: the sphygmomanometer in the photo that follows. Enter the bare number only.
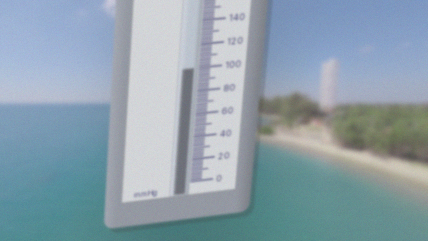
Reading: 100
